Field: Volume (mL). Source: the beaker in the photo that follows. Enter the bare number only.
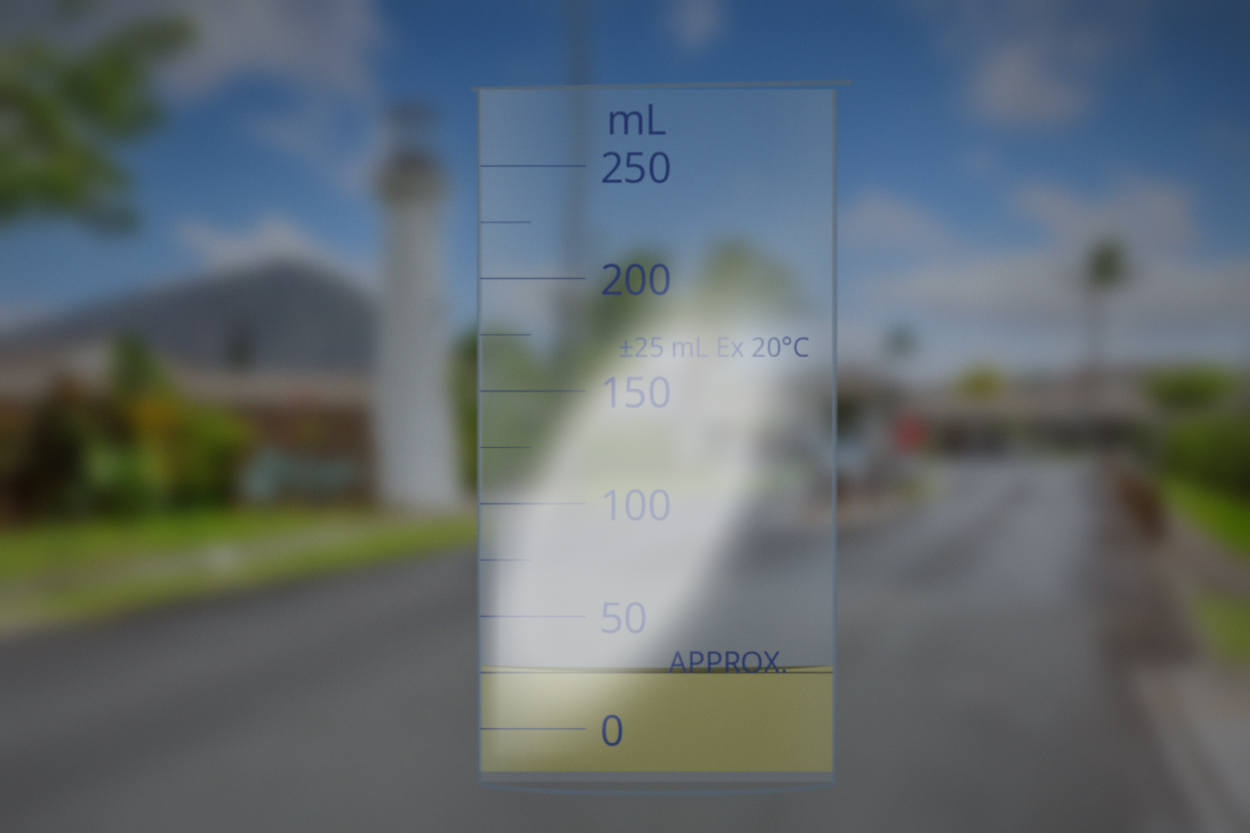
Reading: 25
